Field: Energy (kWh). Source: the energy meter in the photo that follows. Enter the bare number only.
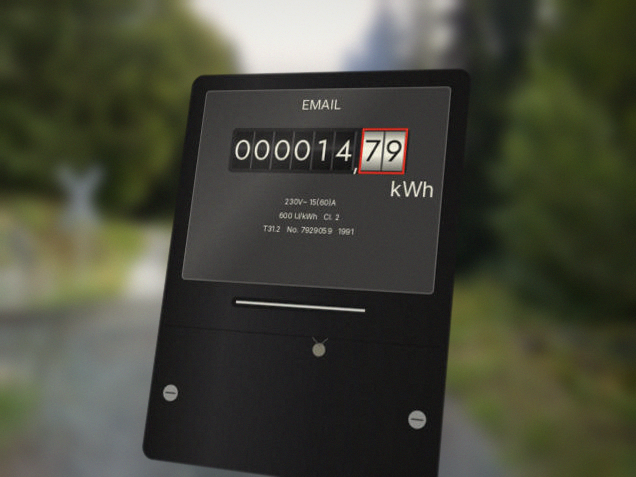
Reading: 14.79
